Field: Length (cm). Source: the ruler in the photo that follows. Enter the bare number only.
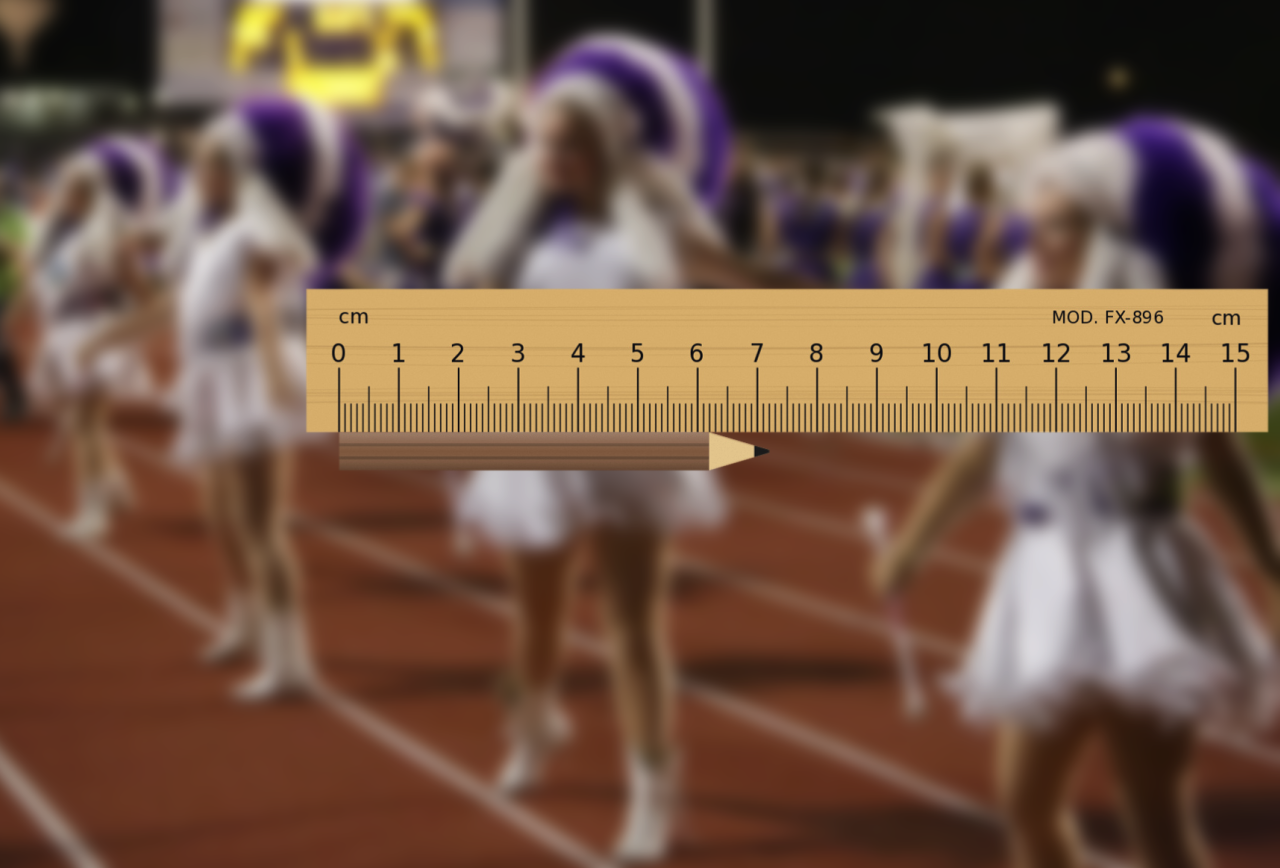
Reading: 7.2
